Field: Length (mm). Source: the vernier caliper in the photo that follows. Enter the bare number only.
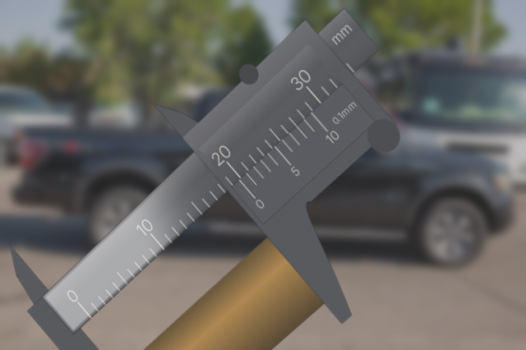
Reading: 19.8
